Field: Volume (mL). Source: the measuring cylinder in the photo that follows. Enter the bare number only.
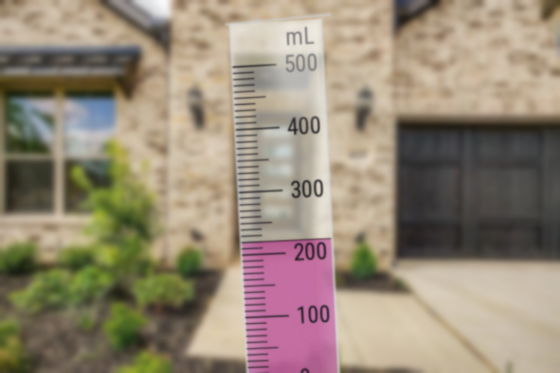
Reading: 220
